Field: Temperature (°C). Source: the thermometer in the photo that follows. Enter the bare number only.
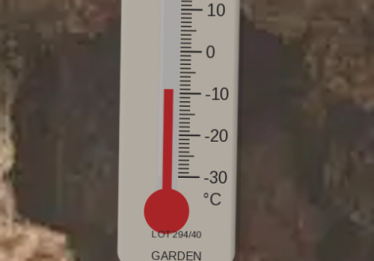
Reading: -9
